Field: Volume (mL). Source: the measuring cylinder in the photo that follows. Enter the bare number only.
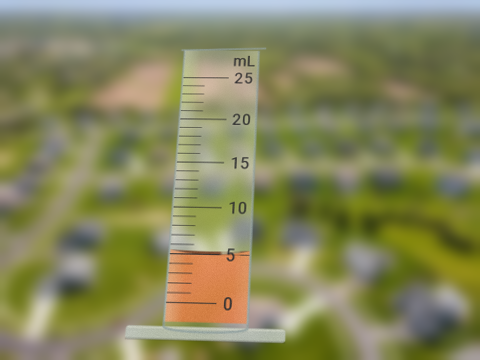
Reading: 5
